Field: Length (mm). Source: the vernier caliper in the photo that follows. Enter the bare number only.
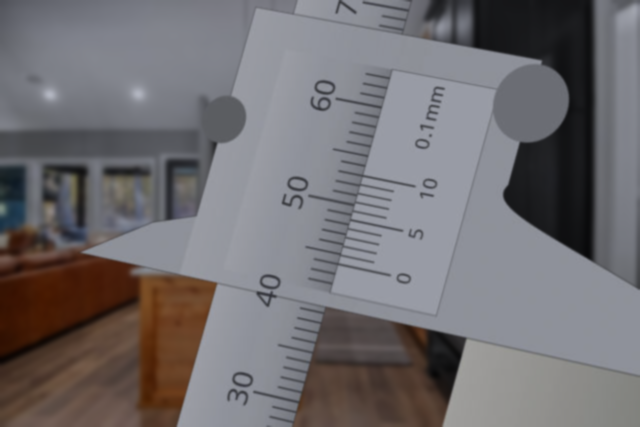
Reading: 44.0
